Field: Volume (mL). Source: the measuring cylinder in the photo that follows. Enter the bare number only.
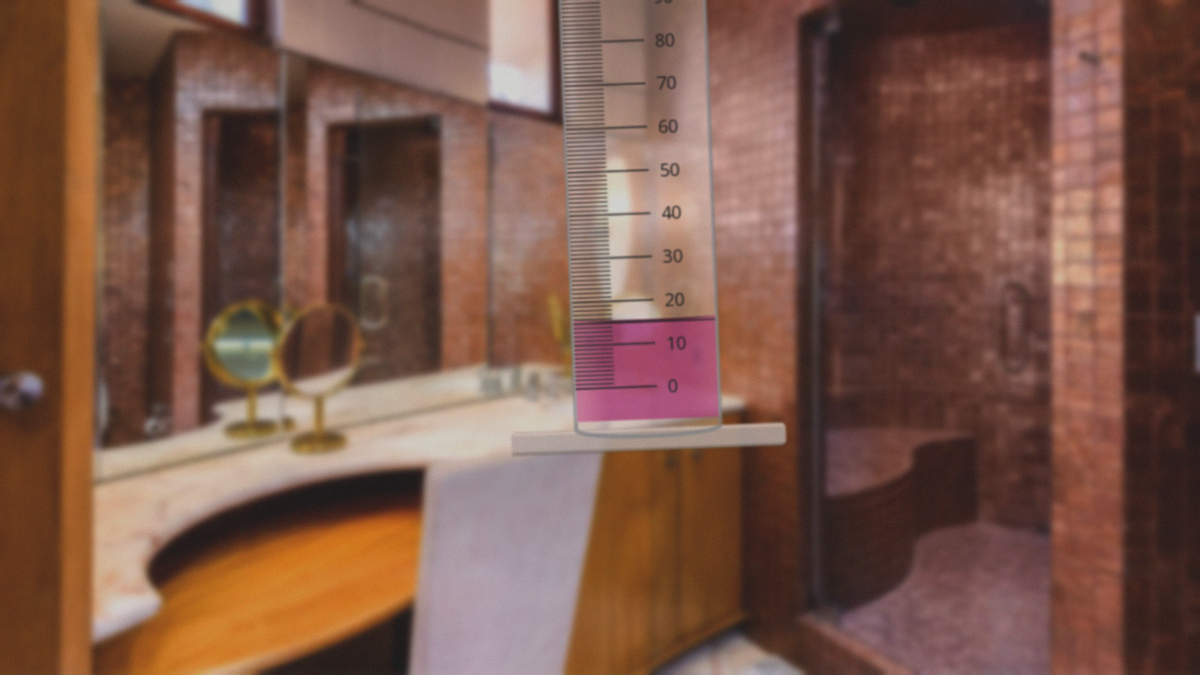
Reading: 15
